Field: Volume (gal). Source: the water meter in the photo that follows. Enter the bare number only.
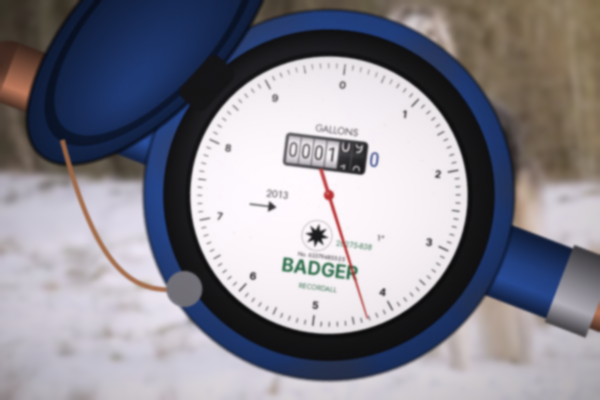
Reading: 1094.3
